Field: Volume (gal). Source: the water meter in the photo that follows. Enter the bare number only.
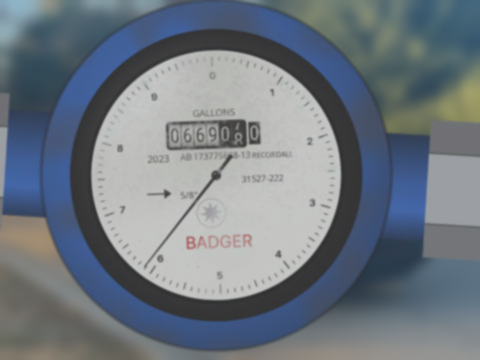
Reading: 669076.1
